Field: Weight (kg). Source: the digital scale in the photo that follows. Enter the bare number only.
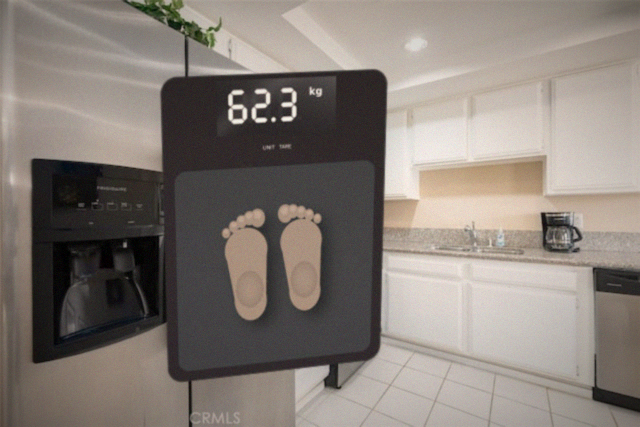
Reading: 62.3
